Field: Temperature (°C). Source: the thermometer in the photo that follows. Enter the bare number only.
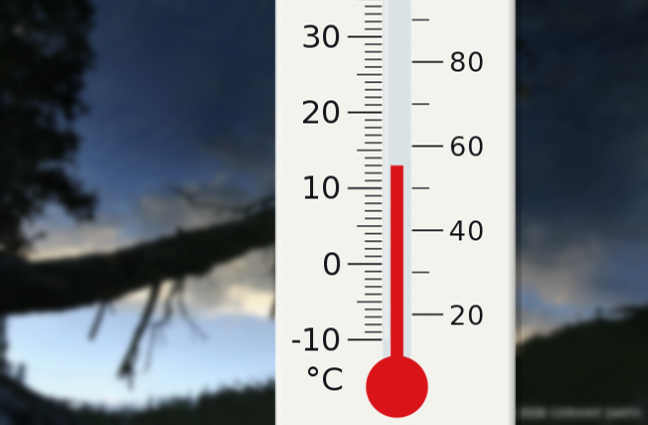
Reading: 13
